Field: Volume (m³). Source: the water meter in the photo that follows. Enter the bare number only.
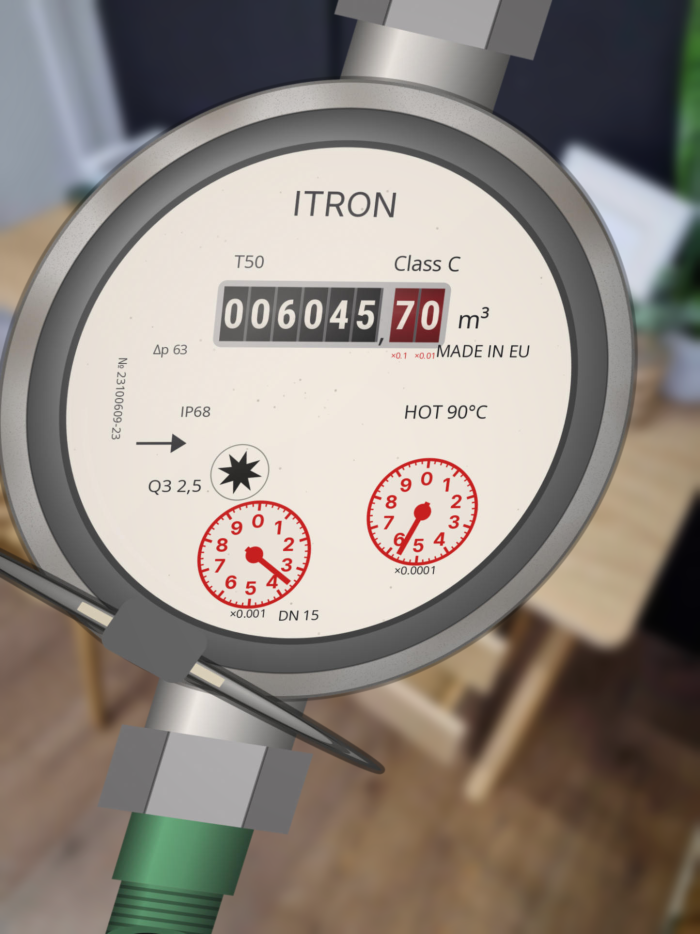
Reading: 6045.7035
